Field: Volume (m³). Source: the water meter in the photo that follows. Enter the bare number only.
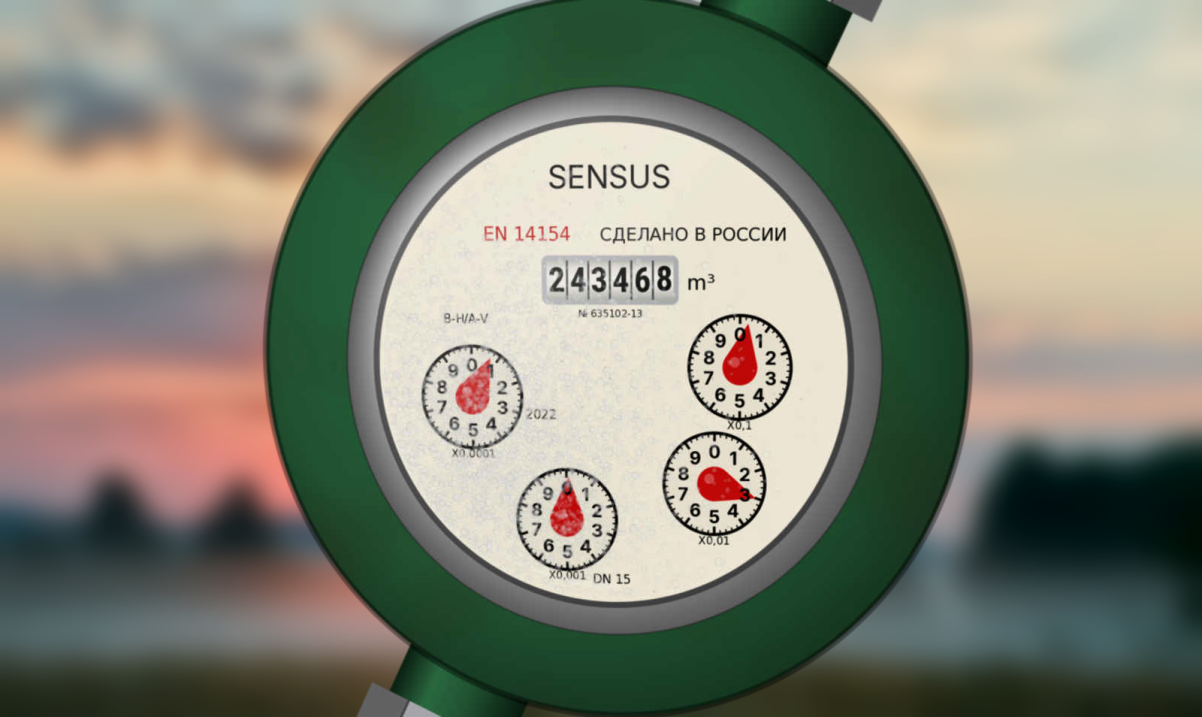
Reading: 243468.0300
